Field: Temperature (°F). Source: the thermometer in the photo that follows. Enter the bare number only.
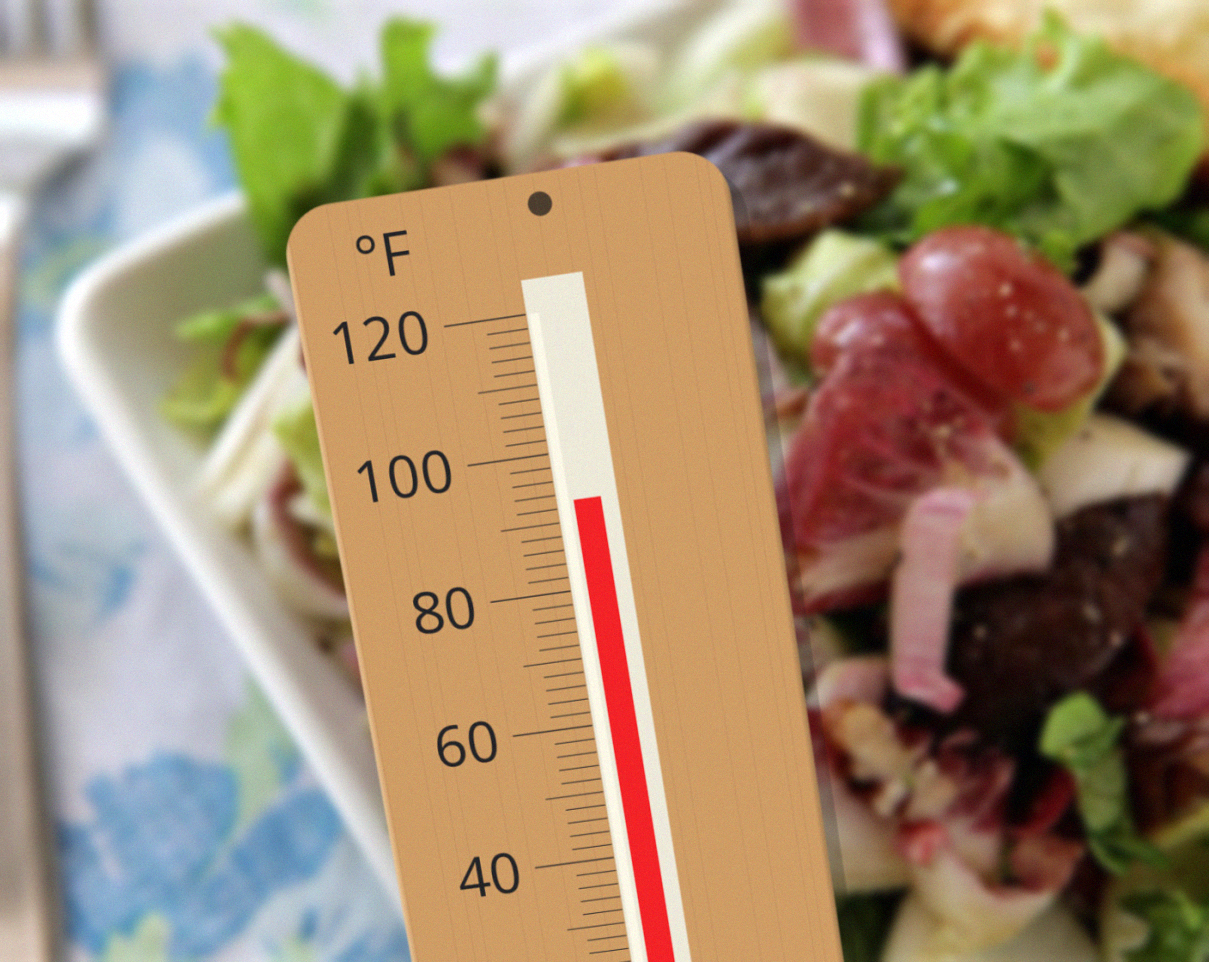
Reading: 93
